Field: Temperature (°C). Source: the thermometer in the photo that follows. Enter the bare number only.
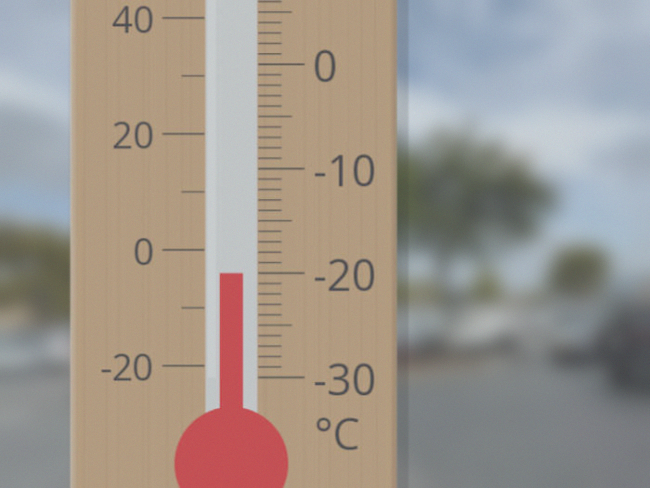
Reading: -20
